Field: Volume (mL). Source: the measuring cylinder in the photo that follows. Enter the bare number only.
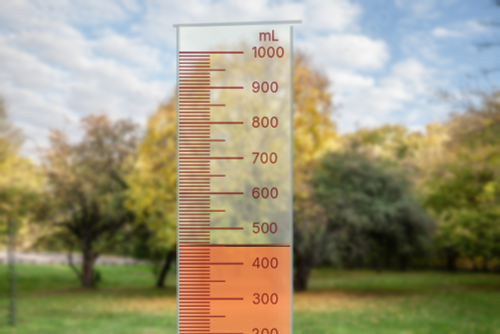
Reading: 450
